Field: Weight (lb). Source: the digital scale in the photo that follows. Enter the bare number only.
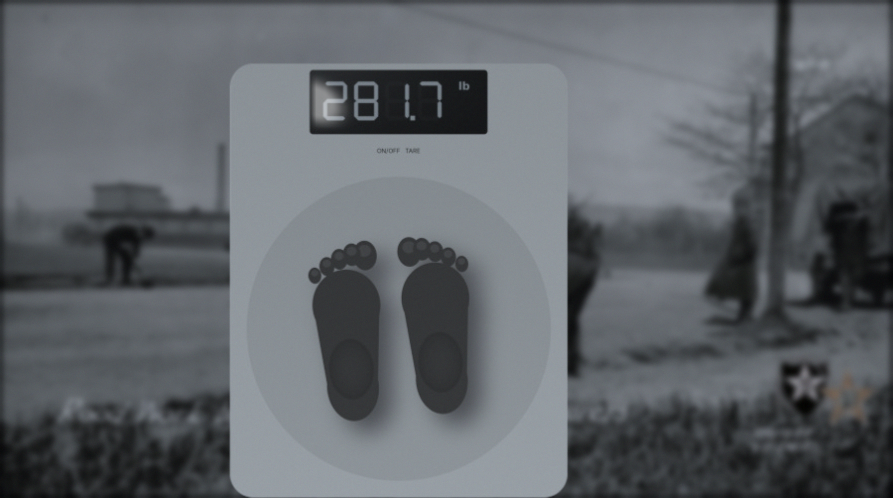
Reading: 281.7
